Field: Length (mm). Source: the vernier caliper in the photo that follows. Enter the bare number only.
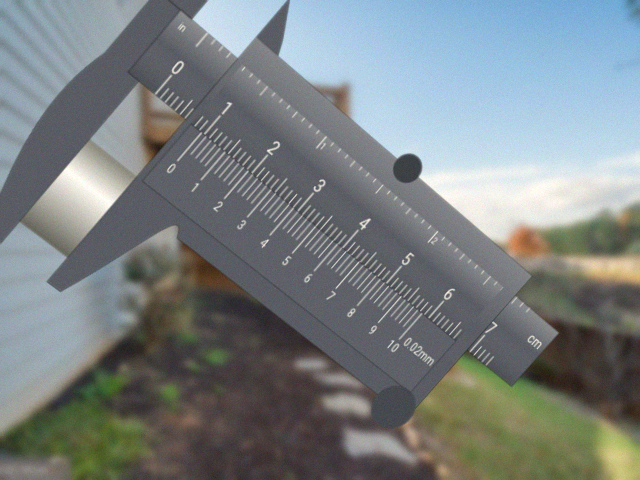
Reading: 9.5
